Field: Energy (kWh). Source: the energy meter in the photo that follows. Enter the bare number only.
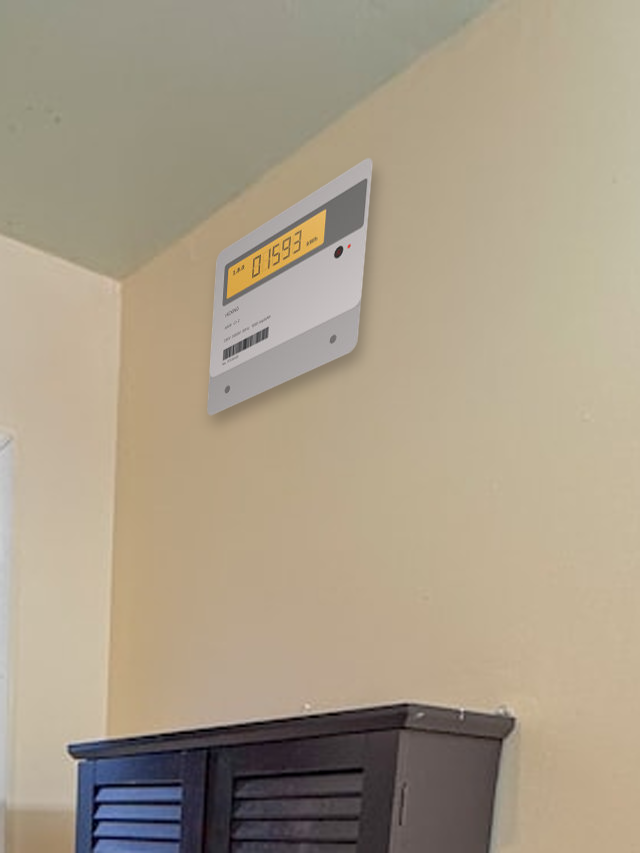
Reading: 1593
